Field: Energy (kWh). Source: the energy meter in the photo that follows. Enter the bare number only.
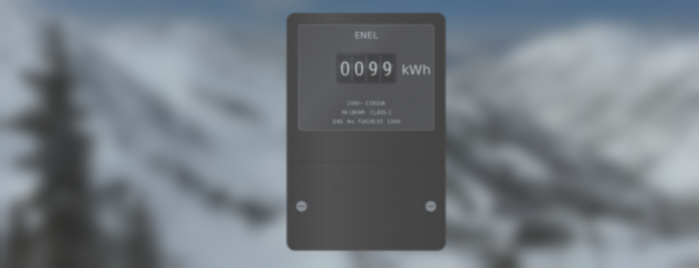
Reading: 99
